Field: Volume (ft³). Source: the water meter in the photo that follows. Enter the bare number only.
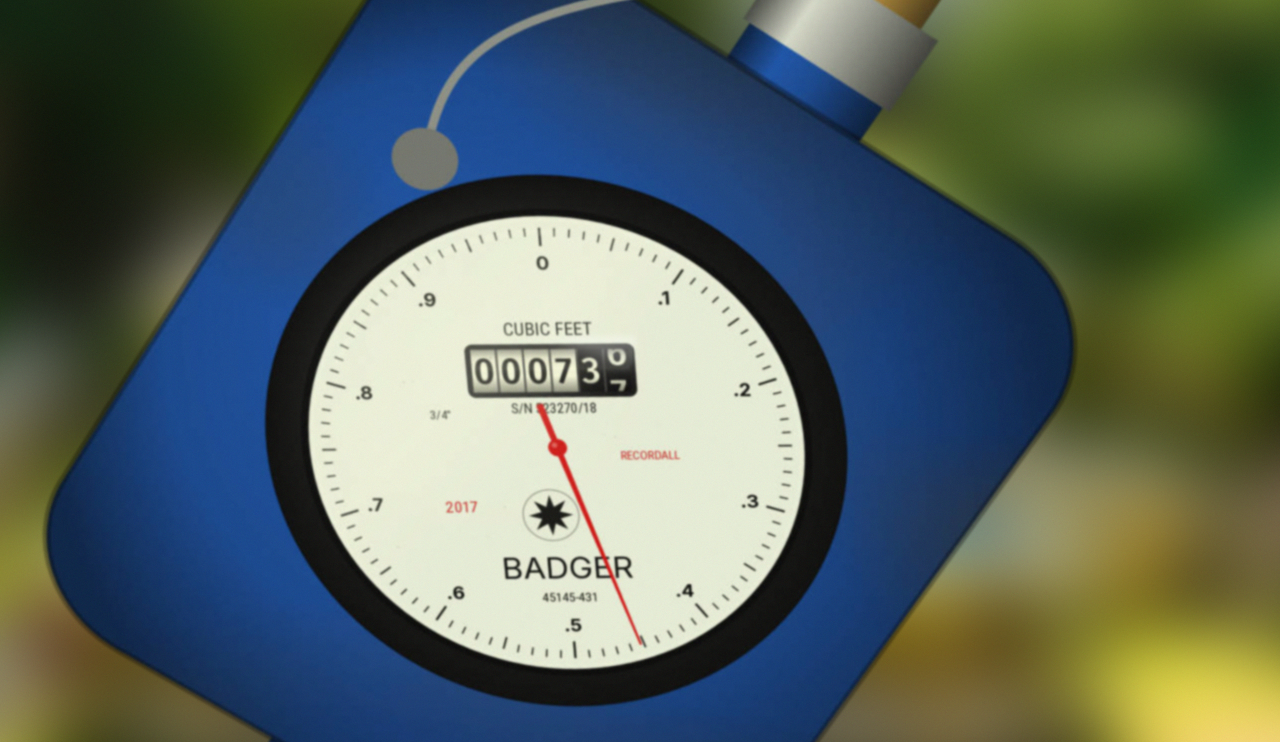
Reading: 736.45
